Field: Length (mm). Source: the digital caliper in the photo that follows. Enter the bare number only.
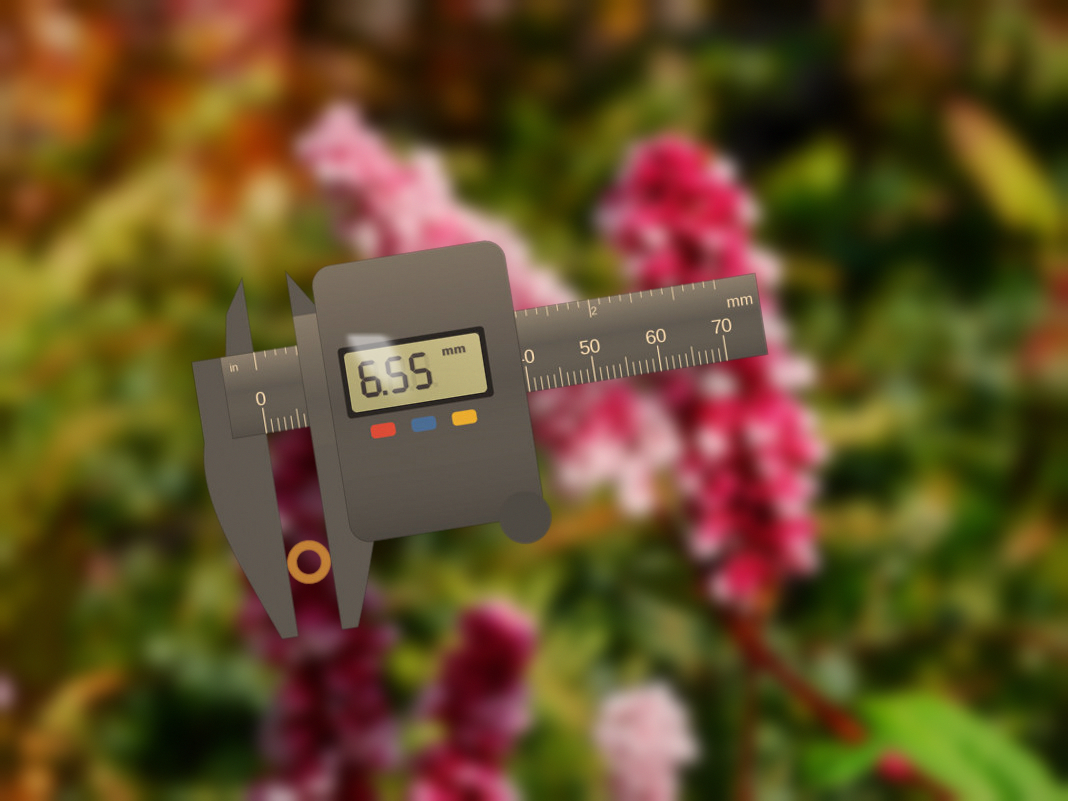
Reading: 6.55
